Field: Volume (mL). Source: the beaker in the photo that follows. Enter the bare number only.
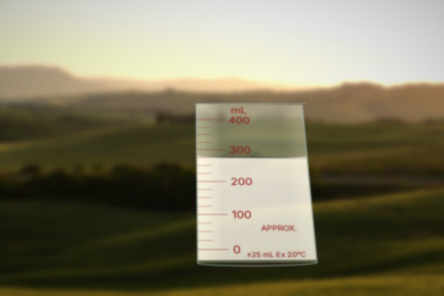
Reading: 275
